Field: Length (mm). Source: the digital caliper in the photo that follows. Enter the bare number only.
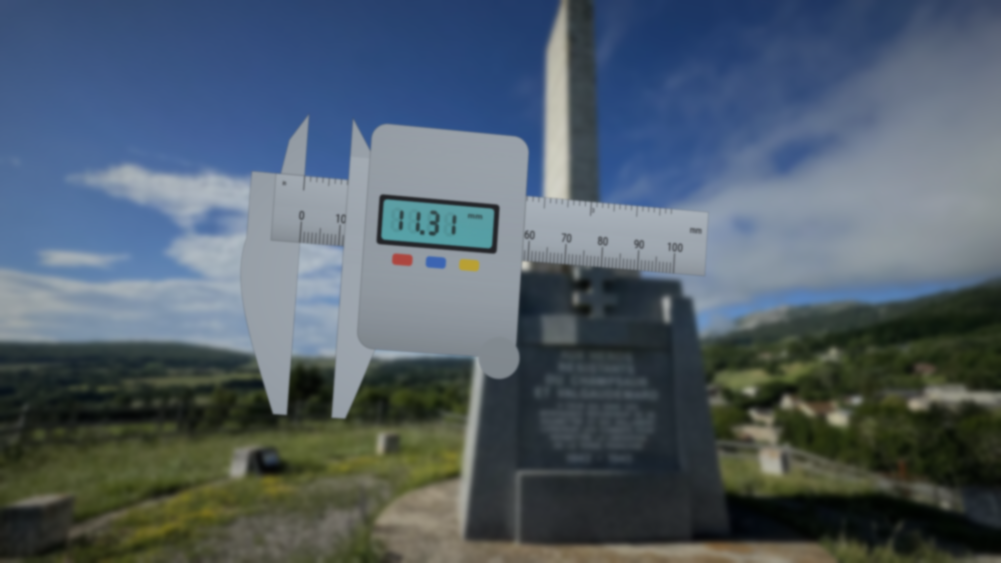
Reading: 11.31
